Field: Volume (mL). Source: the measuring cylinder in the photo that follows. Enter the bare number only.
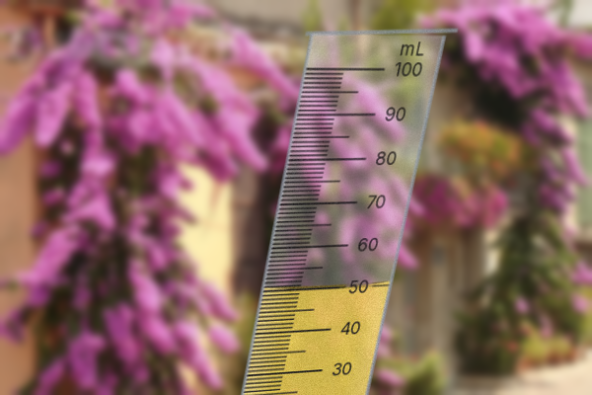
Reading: 50
